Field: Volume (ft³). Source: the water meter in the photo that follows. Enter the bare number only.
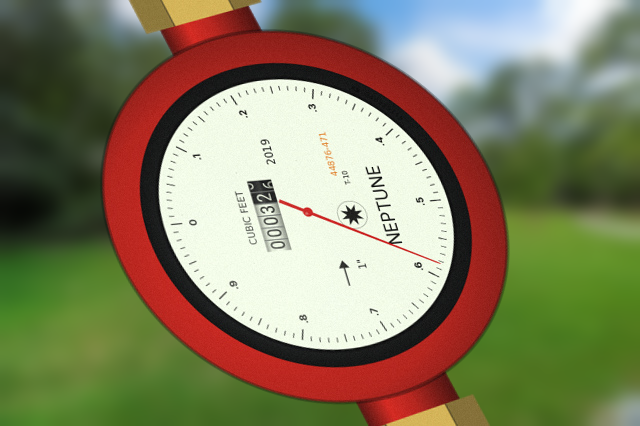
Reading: 325.58
